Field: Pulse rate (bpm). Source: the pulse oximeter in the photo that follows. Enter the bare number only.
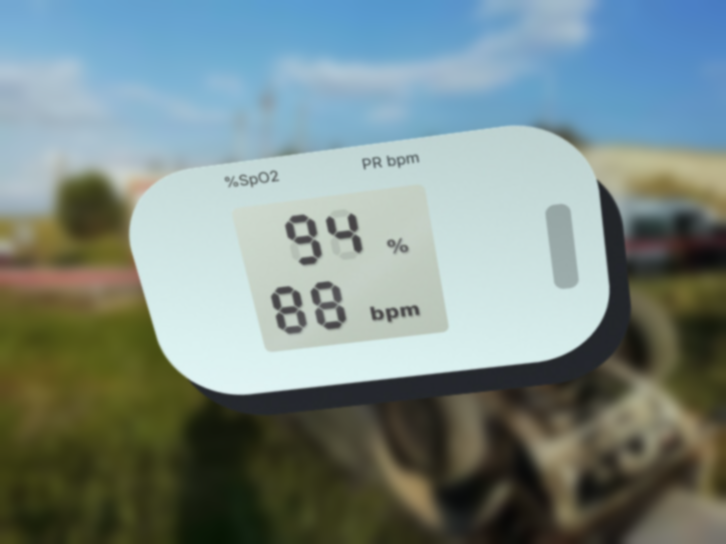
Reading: 88
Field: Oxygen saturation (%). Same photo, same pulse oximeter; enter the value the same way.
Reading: 94
